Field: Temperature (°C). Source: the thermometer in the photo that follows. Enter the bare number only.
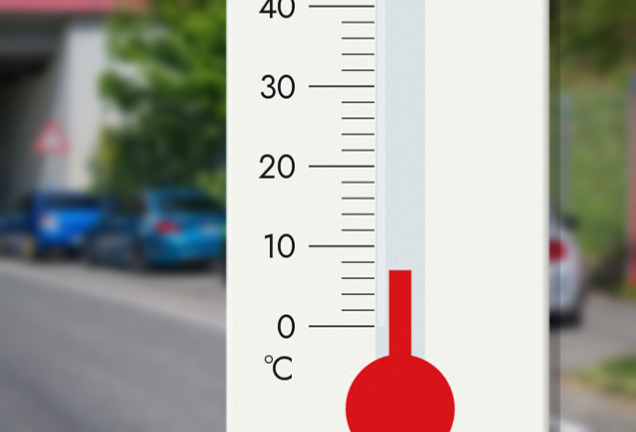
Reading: 7
